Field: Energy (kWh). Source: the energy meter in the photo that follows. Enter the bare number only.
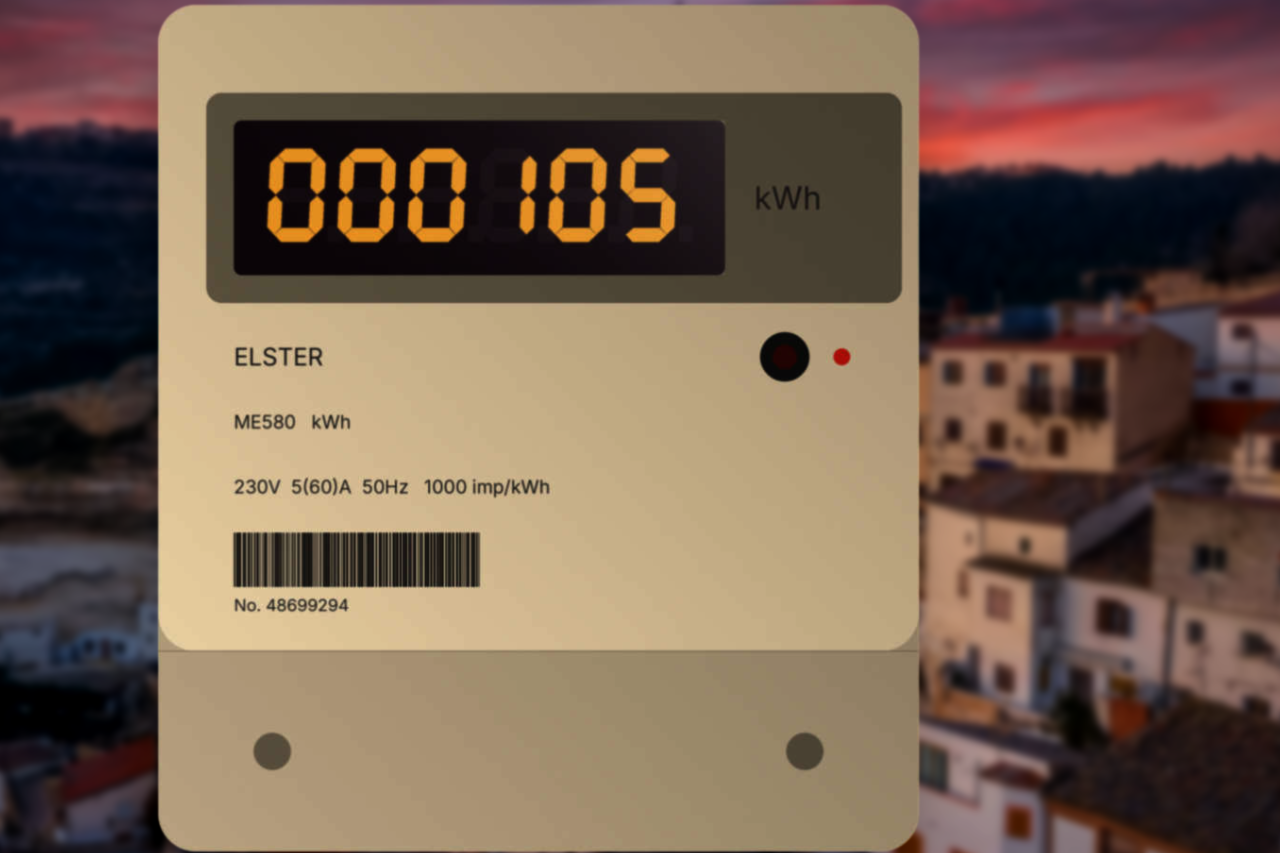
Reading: 105
